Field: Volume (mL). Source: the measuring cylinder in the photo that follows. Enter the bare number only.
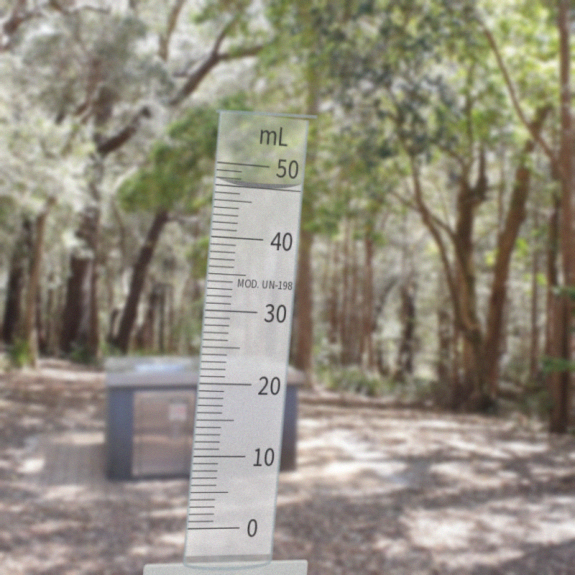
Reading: 47
